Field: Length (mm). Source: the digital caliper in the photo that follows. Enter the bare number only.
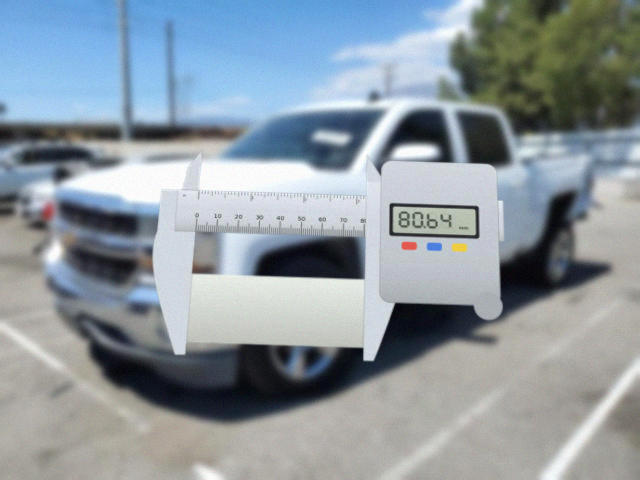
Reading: 80.64
